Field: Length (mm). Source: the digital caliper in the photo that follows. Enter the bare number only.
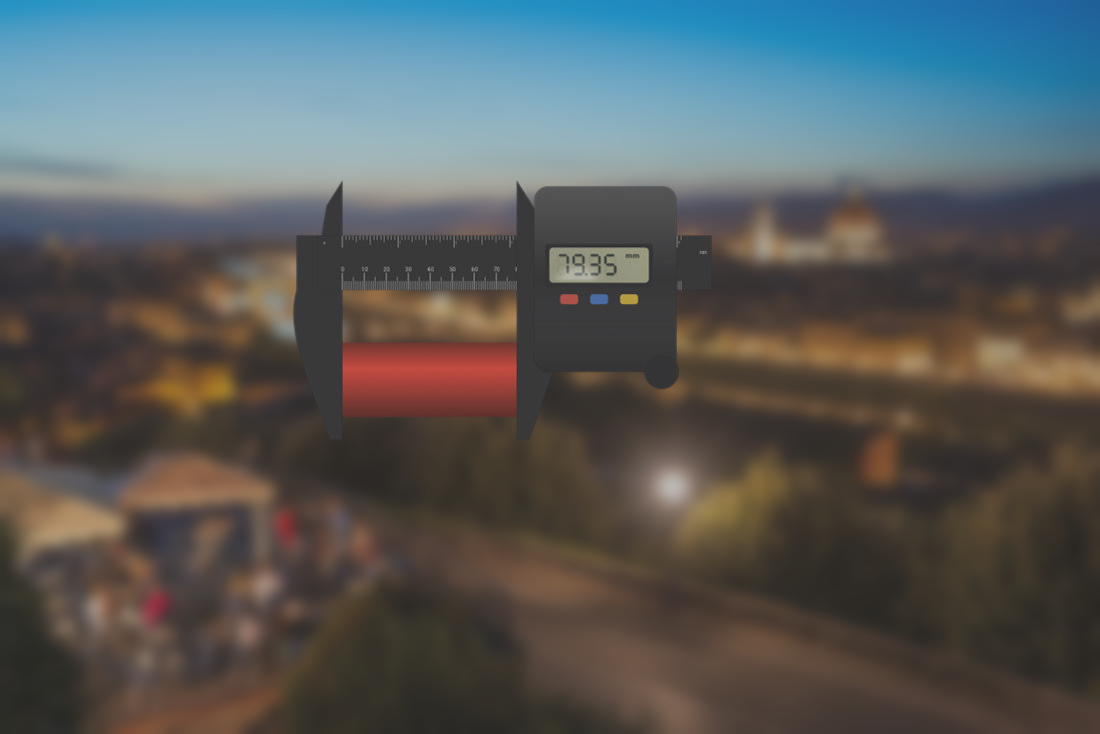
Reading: 79.35
